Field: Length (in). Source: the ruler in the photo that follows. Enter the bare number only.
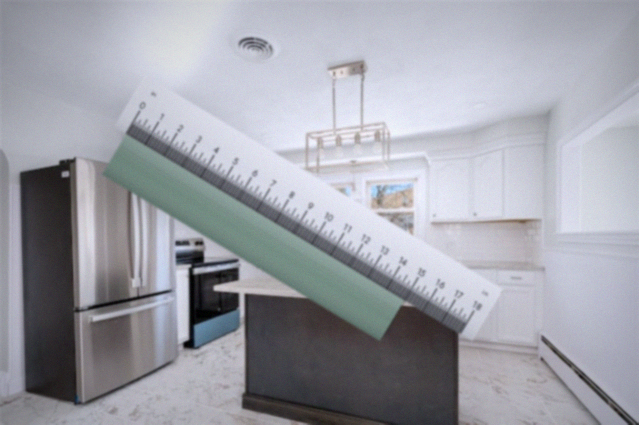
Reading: 15
